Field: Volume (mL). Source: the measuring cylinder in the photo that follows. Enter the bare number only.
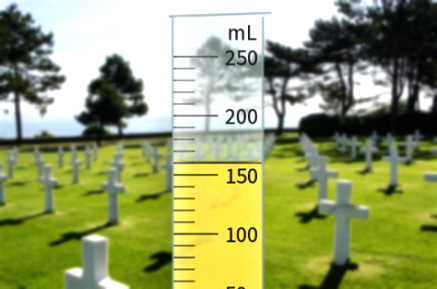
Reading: 160
